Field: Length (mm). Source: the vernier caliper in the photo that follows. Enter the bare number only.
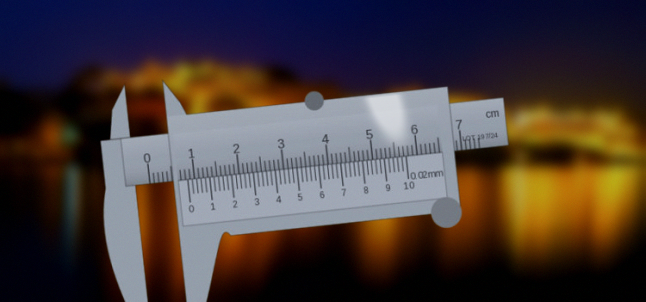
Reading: 8.5
